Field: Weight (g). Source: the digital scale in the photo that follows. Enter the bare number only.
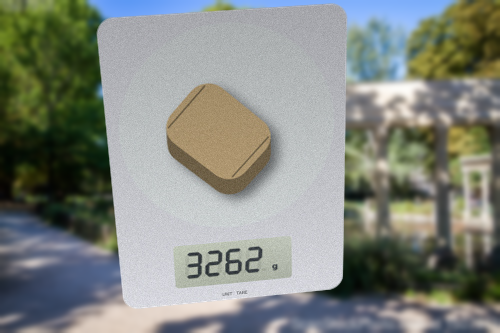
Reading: 3262
